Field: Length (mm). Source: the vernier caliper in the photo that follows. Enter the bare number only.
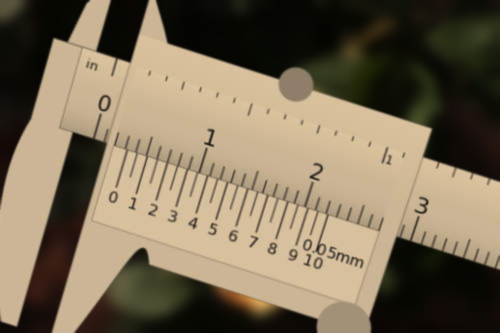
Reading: 3.2
